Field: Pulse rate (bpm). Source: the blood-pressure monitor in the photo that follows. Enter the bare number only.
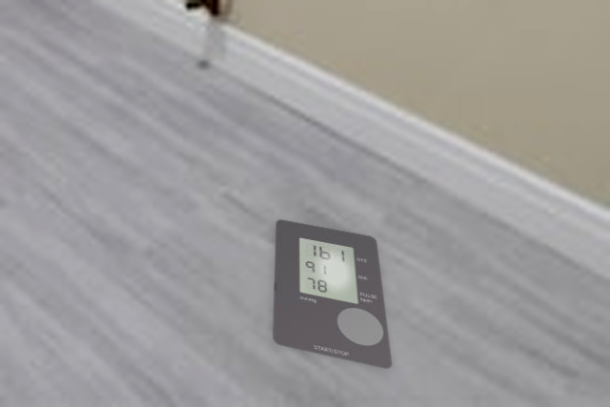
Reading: 78
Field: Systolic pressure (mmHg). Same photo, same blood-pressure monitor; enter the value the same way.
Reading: 161
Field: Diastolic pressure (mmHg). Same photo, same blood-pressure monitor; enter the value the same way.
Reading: 91
